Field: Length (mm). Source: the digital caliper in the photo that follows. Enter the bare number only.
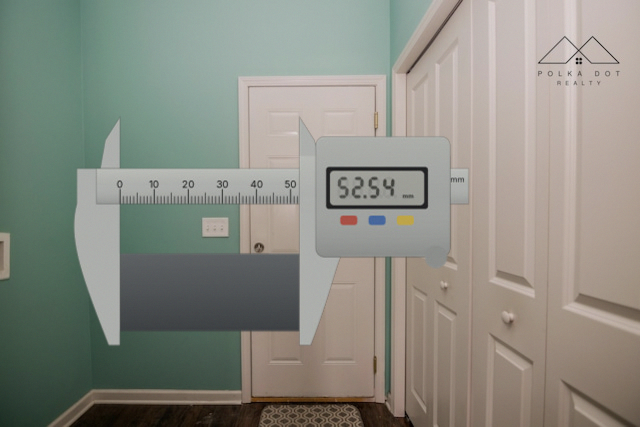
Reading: 52.54
